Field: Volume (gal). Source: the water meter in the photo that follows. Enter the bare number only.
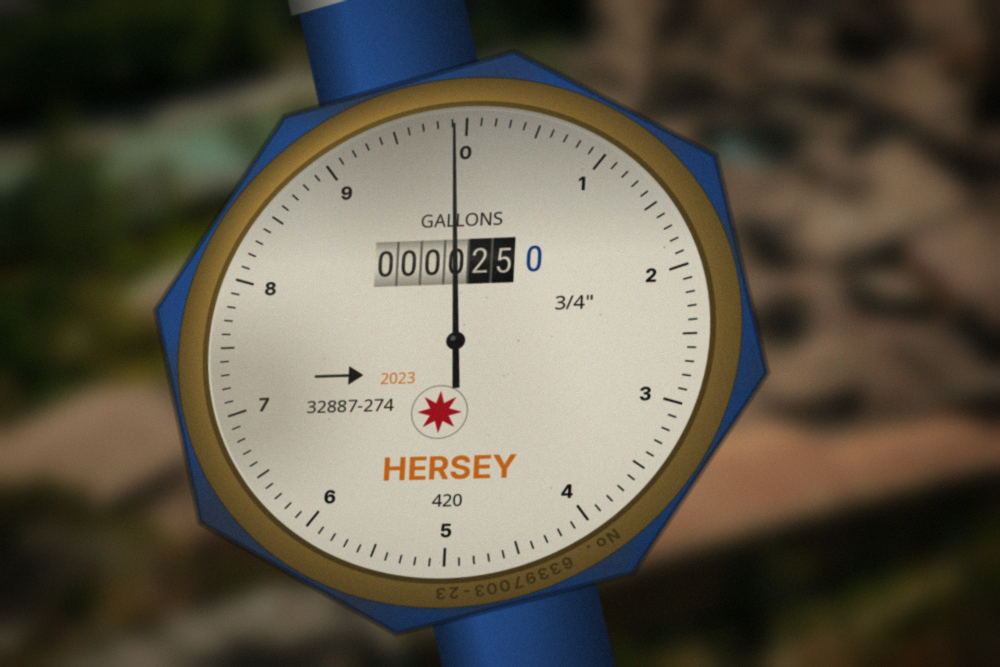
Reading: 249.9
